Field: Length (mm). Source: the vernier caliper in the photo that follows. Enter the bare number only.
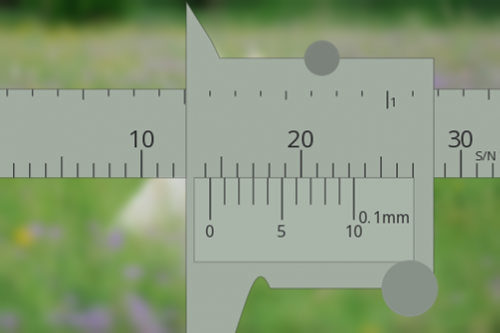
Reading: 14.3
